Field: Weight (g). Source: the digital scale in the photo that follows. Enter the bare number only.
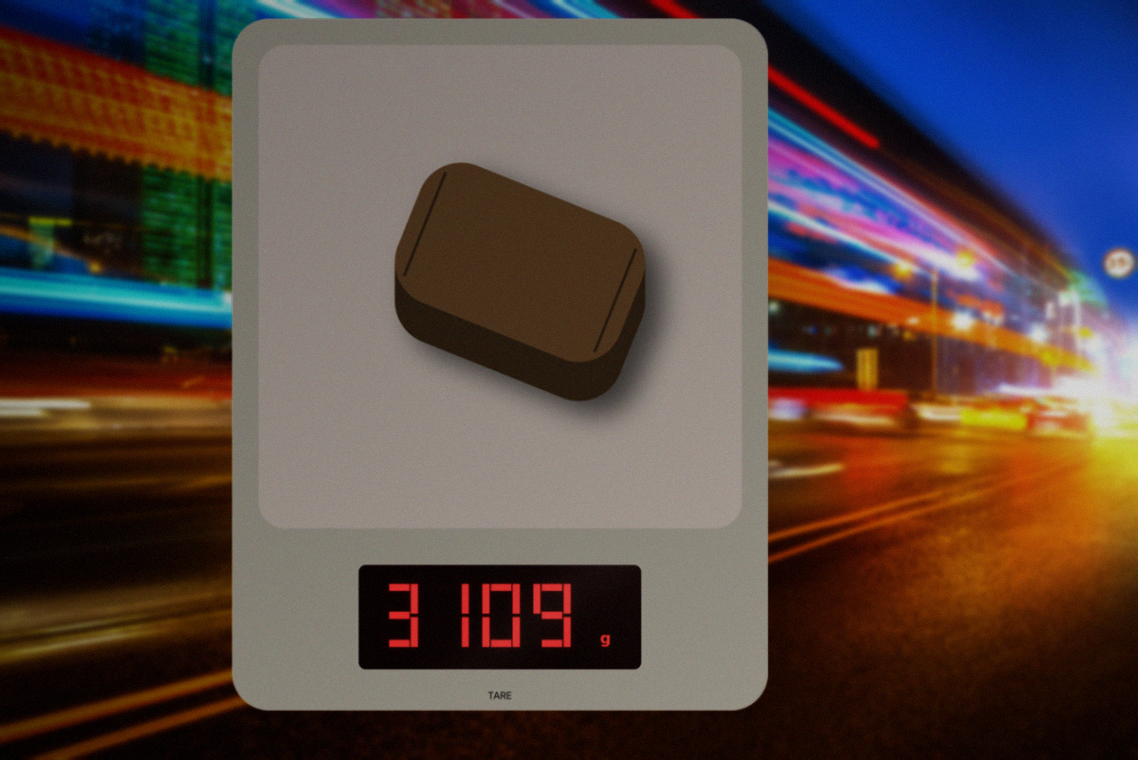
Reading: 3109
